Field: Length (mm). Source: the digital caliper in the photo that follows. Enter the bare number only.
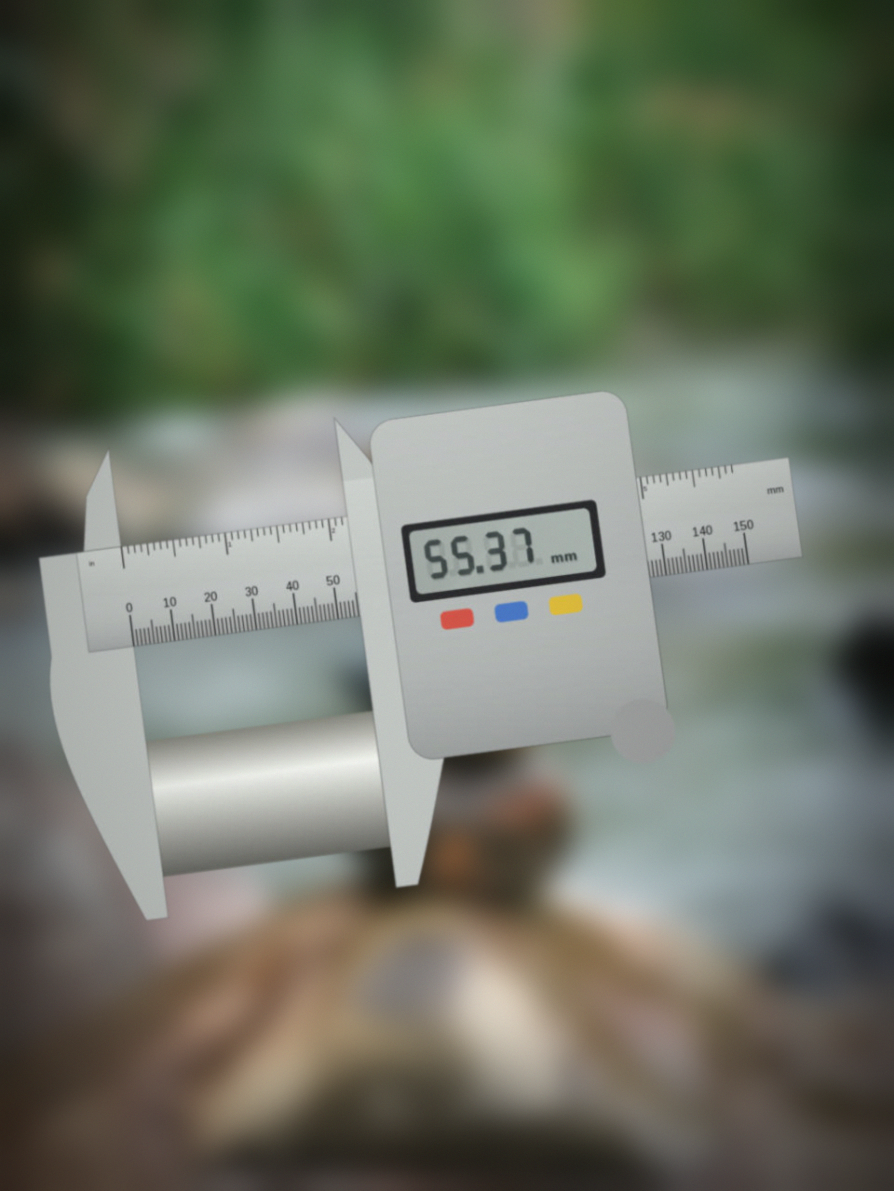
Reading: 55.37
